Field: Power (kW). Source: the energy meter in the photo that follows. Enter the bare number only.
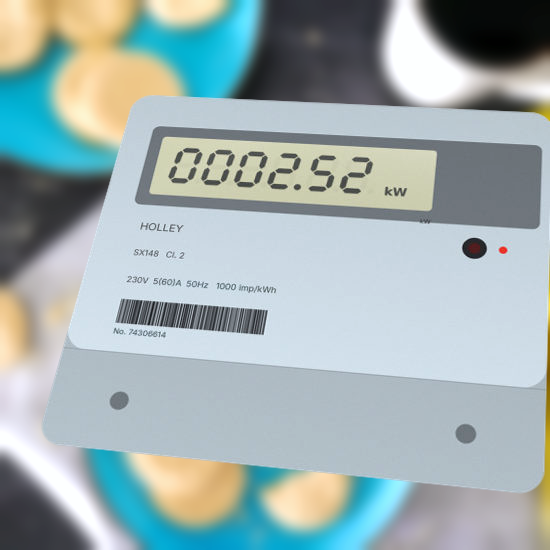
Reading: 2.52
